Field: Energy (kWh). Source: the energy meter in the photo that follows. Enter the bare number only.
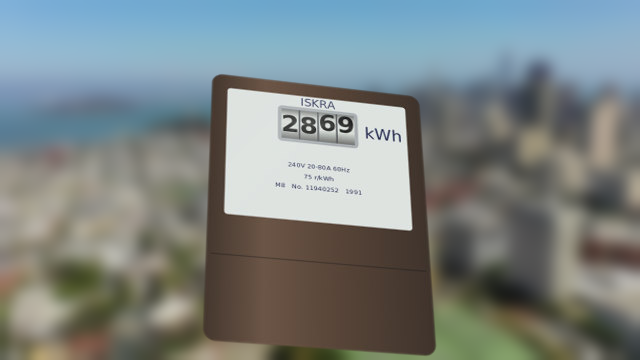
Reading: 2869
